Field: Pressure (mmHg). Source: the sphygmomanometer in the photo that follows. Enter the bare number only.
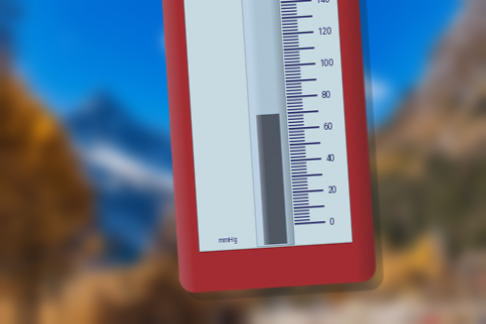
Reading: 70
